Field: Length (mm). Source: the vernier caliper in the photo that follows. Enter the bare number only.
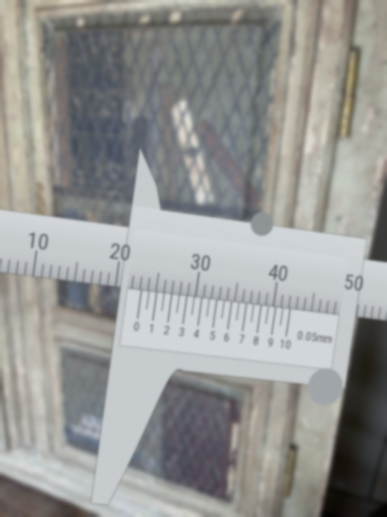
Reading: 23.2
